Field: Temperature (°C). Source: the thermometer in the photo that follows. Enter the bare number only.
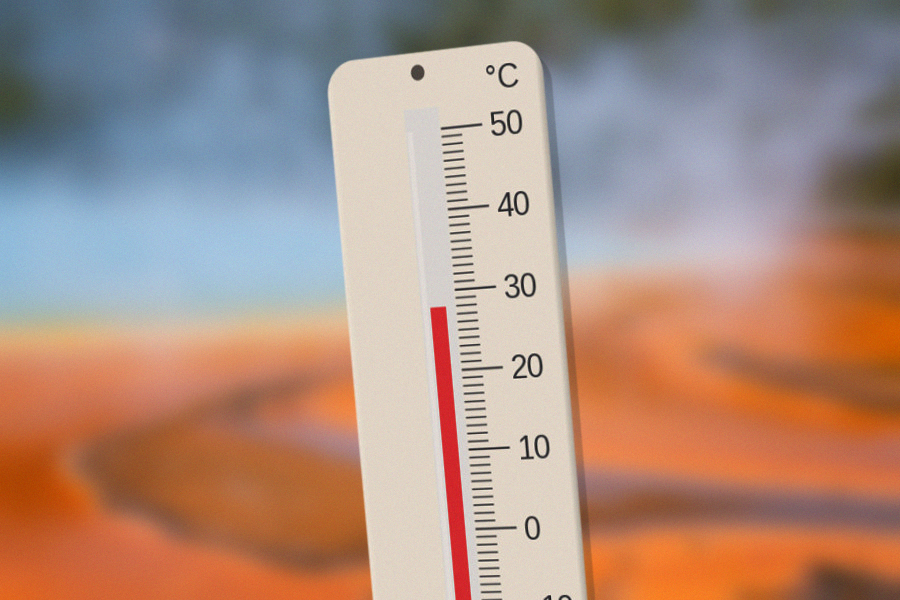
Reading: 28
